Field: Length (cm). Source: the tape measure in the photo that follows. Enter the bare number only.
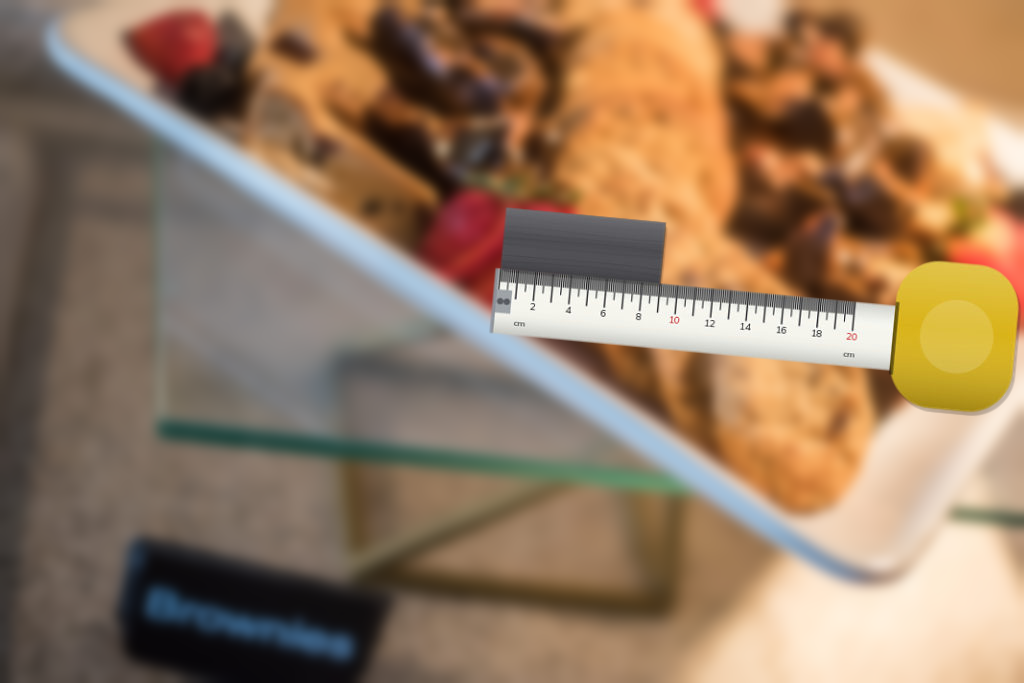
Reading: 9
